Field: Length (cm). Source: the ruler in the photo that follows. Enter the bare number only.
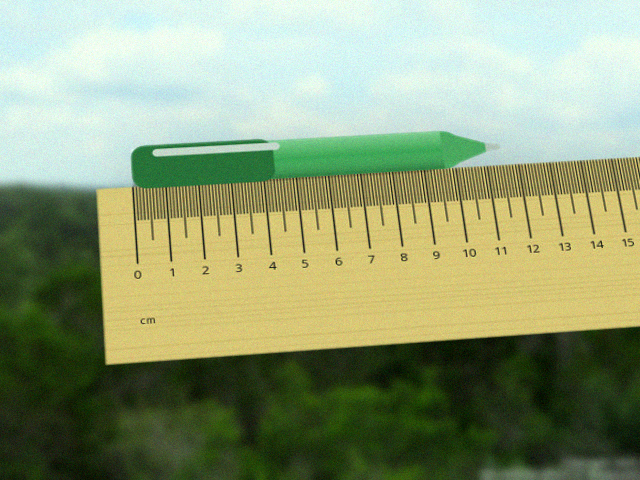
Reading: 11.5
